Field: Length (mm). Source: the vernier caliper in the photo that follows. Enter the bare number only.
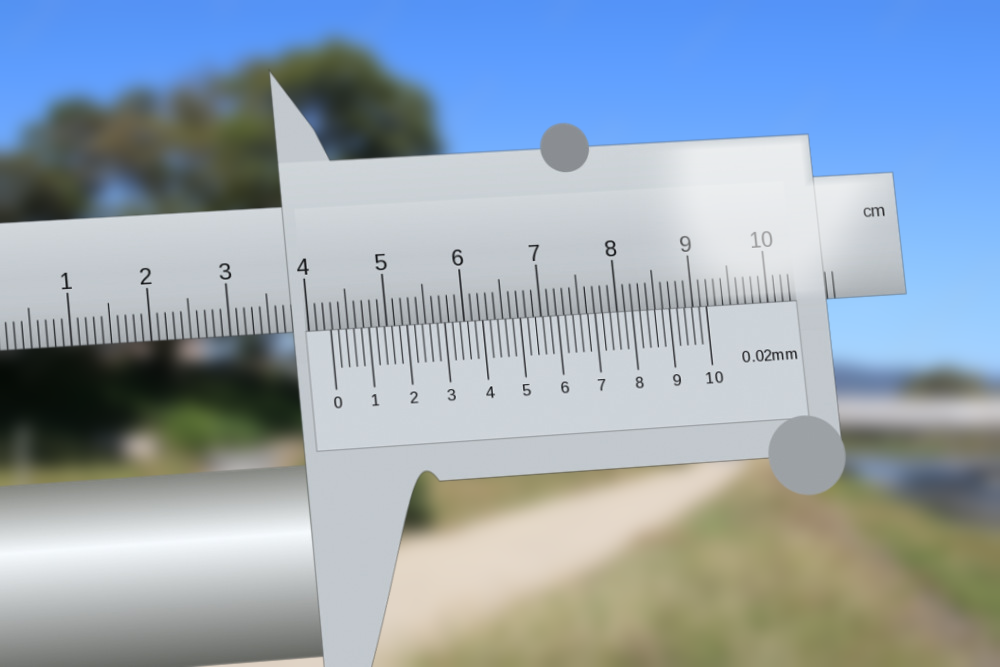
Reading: 42.8
